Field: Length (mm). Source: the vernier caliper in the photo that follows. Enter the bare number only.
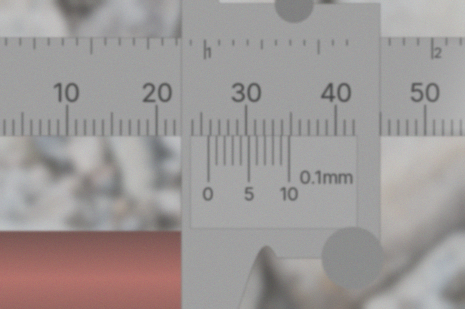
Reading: 25.8
